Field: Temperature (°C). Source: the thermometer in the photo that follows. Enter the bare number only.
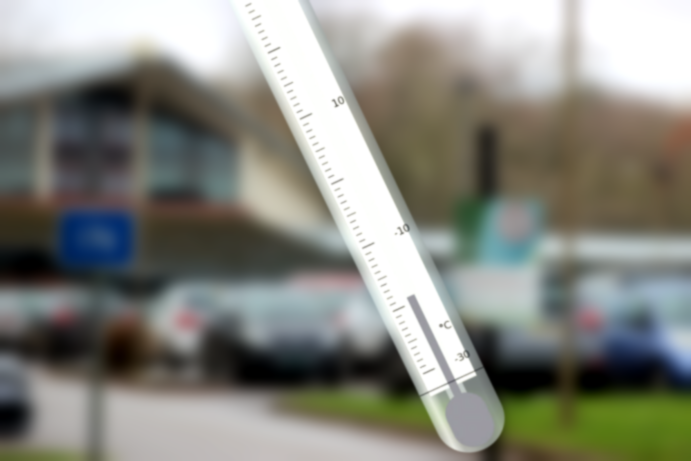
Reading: -19
